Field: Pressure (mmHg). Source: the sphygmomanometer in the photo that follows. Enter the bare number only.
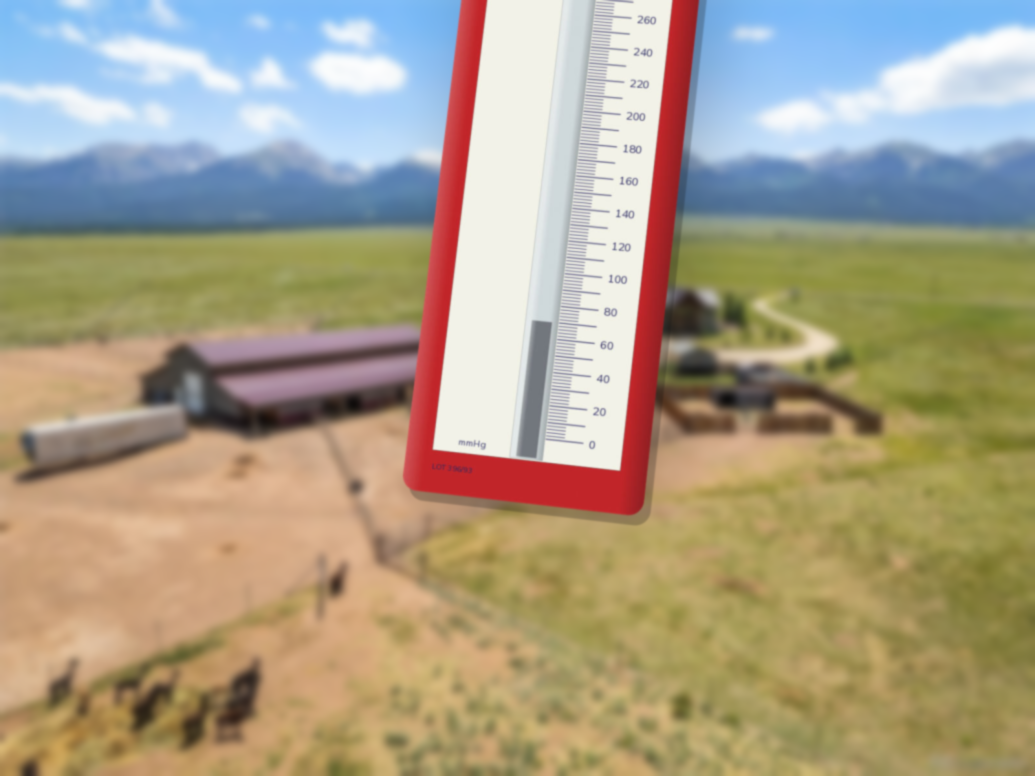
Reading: 70
